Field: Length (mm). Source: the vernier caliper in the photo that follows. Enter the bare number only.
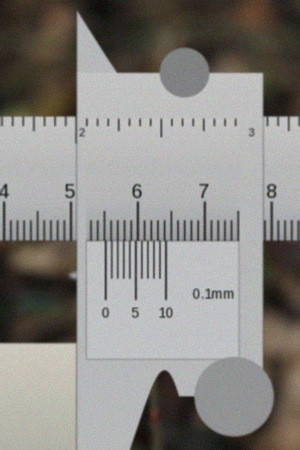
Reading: 55.2
